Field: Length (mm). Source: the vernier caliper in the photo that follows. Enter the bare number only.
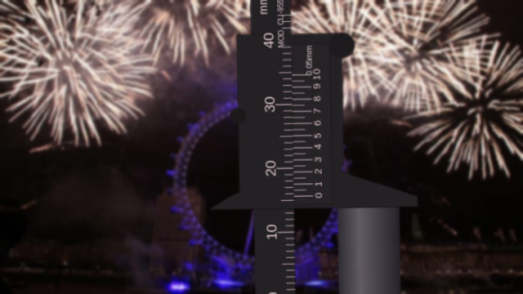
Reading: 15.6
